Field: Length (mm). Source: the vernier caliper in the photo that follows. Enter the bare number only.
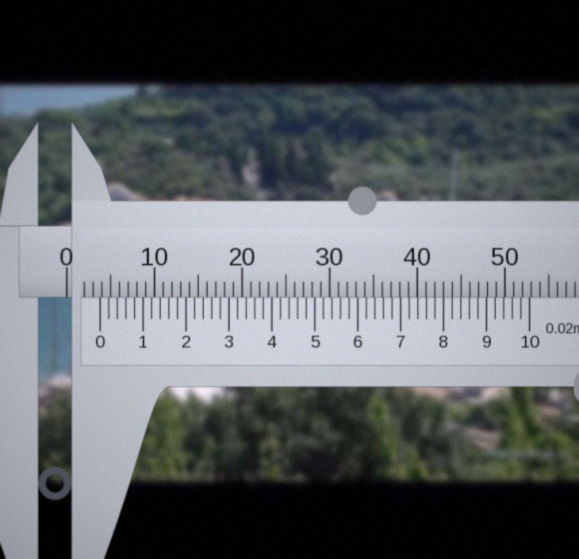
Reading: 3.8
